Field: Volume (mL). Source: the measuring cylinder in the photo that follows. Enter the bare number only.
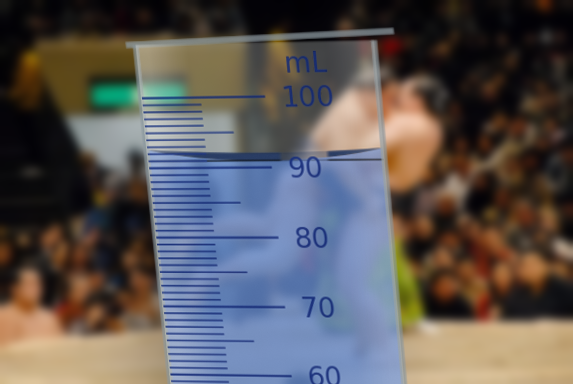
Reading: 91
